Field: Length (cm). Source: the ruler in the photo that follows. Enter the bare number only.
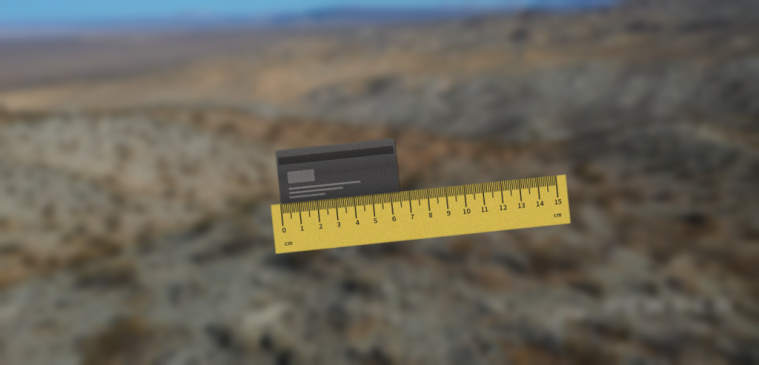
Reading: 6.5
